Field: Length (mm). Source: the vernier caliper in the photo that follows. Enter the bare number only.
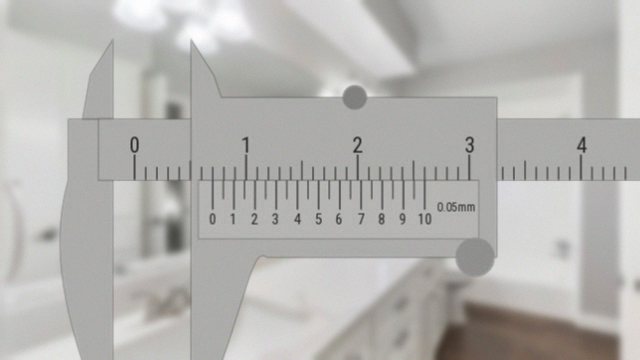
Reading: 7.0
